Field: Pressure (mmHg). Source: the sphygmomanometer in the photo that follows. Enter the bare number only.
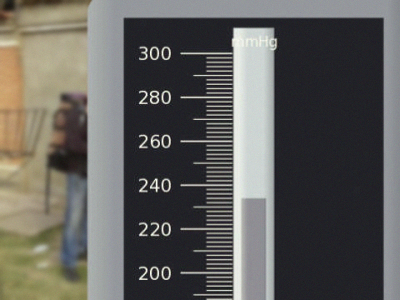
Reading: 234
